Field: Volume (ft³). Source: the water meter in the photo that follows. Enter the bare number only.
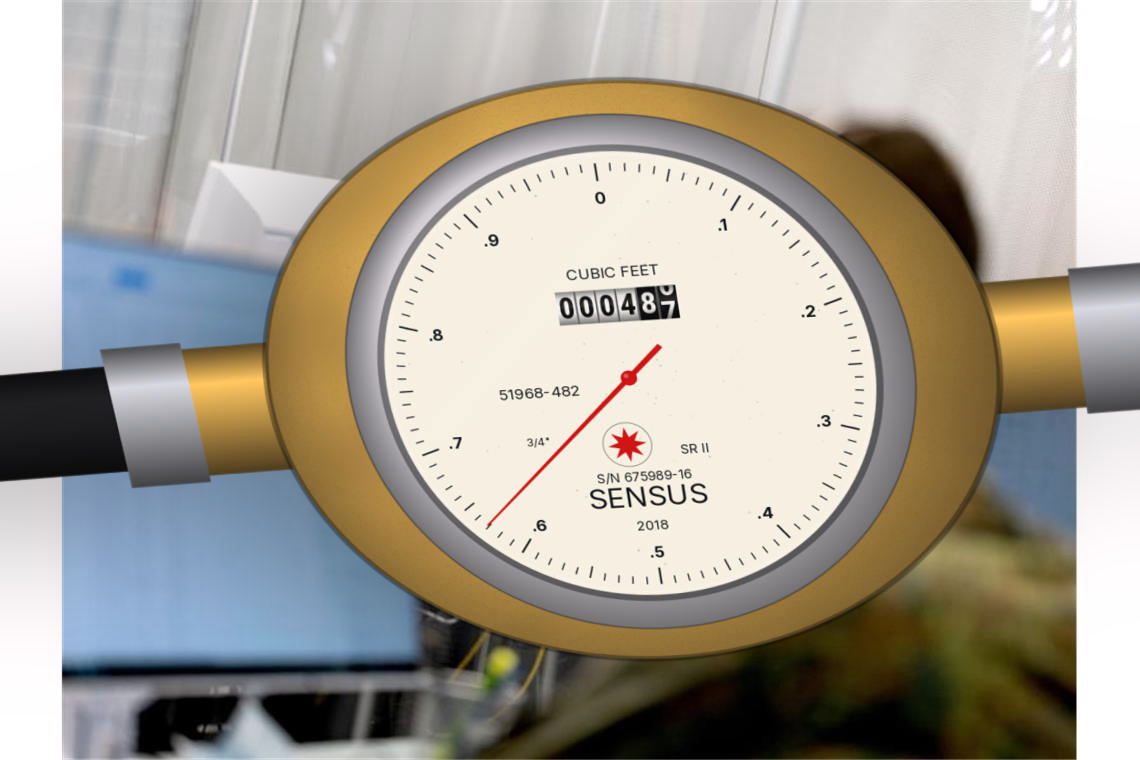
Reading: 486.63
